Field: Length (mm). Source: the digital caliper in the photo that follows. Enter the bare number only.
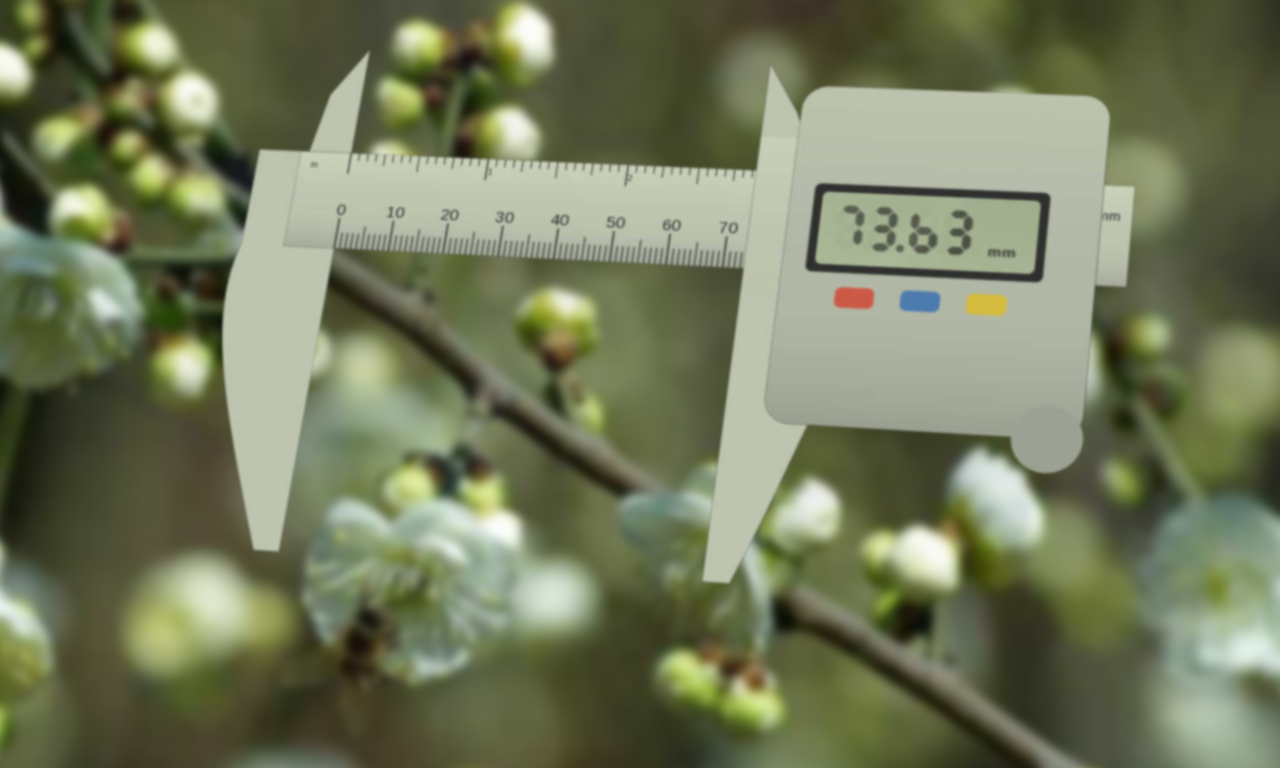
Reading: 73.63
